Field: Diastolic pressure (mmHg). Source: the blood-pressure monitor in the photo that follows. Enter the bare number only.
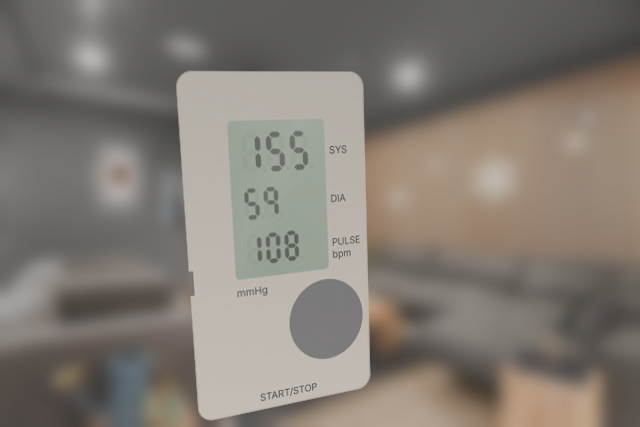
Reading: 59
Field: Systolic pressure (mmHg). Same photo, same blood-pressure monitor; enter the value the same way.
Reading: 155
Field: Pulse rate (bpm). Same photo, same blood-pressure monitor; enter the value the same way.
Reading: 108
